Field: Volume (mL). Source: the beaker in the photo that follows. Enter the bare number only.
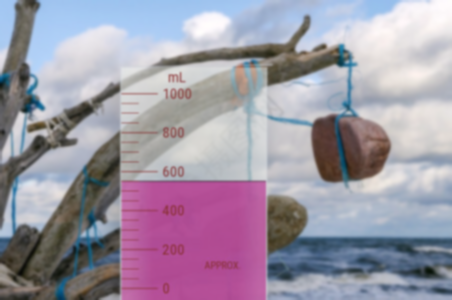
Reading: 550
